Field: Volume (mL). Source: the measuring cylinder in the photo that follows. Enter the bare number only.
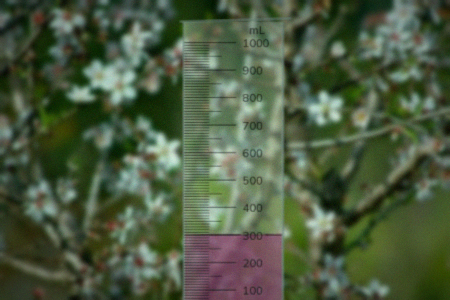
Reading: 300
